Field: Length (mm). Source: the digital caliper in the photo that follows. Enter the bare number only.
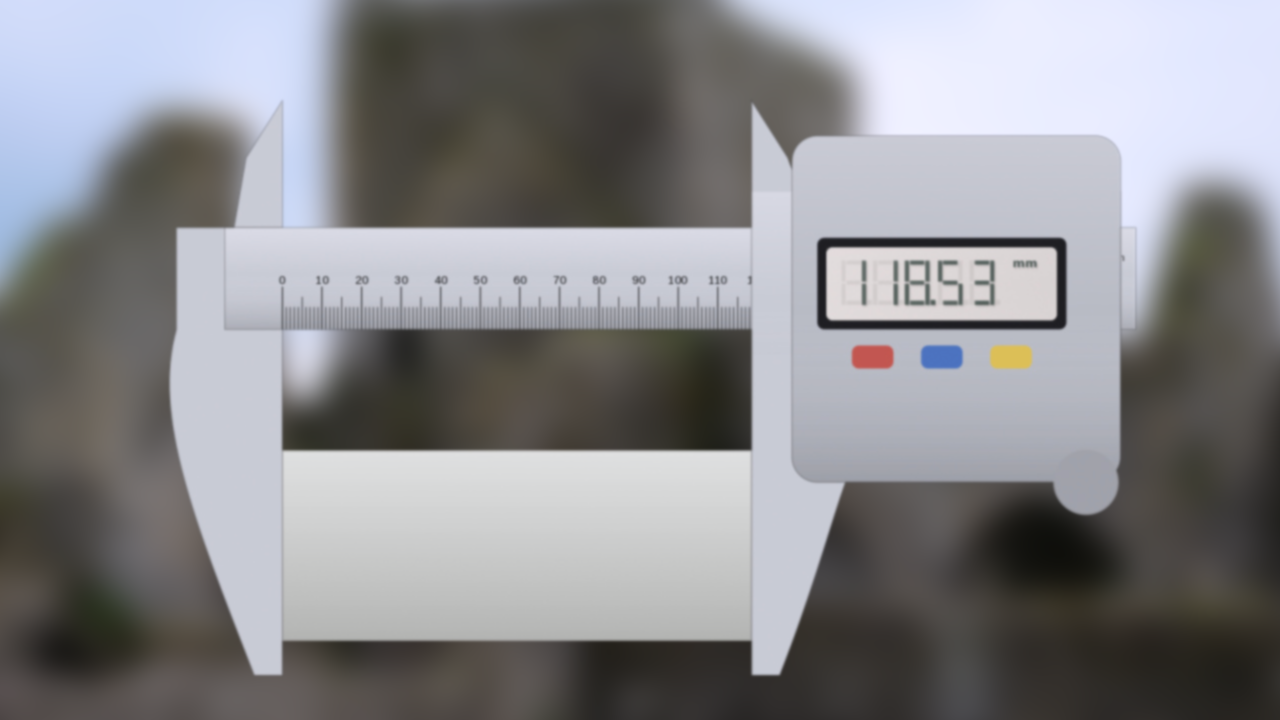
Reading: 118.53
